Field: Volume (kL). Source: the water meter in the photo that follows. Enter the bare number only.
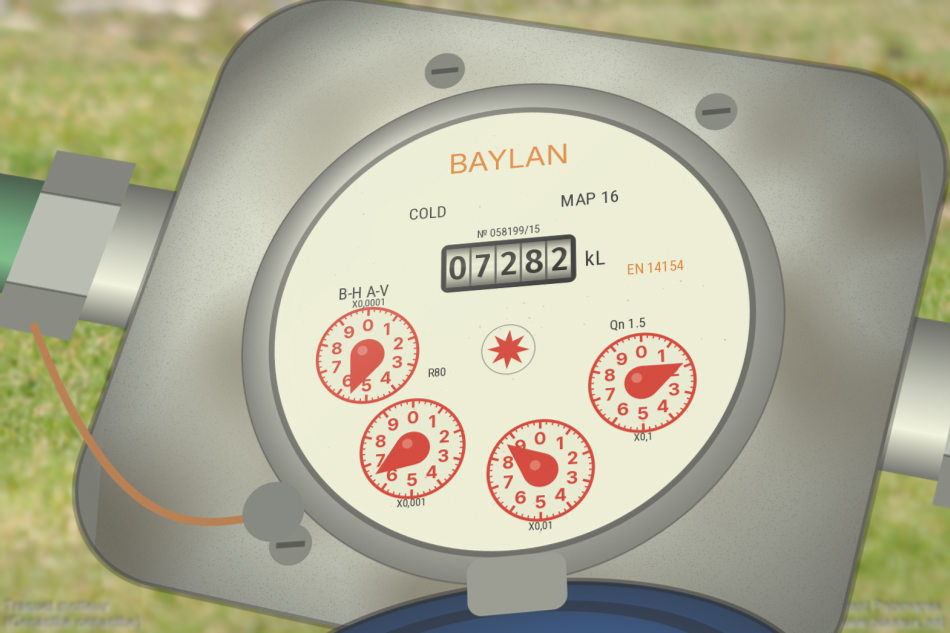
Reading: 7282.1865
